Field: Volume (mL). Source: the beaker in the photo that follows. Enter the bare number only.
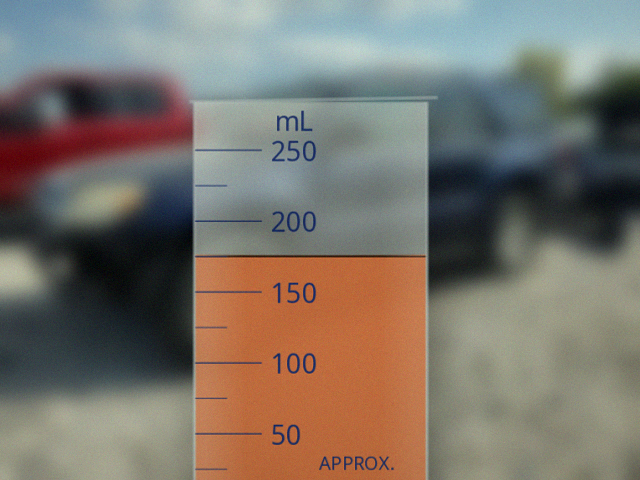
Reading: 175
